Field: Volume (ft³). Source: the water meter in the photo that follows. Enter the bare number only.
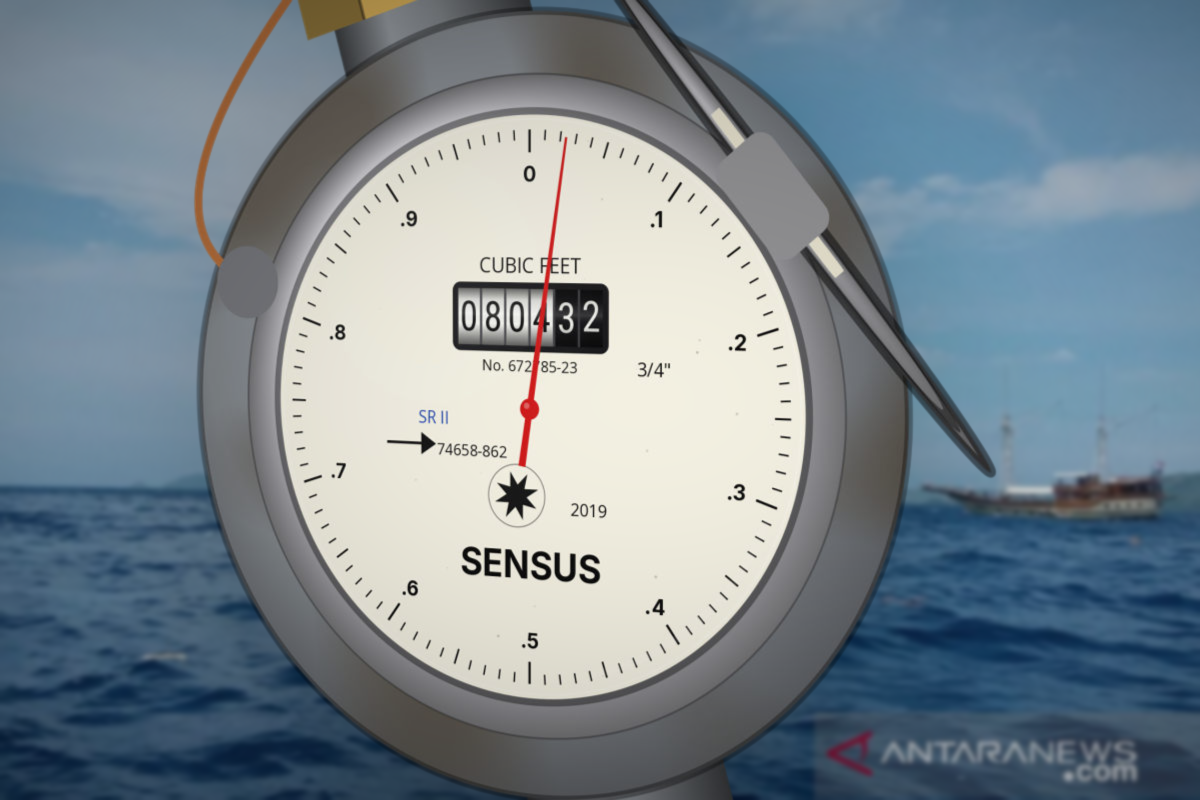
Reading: 80432.02
